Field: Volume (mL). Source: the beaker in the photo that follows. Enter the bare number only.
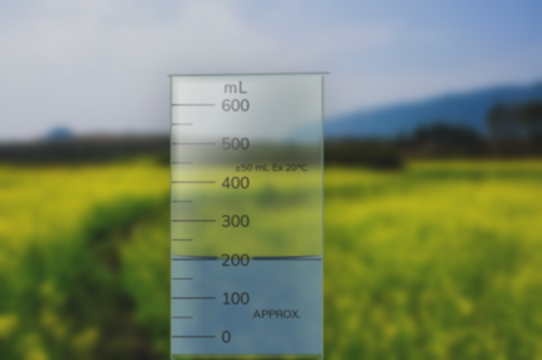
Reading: 200
